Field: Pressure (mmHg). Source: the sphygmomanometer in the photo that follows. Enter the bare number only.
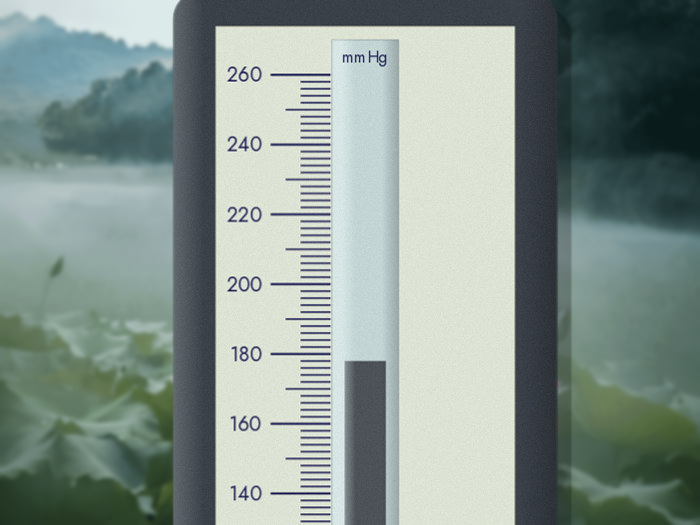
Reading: 178
